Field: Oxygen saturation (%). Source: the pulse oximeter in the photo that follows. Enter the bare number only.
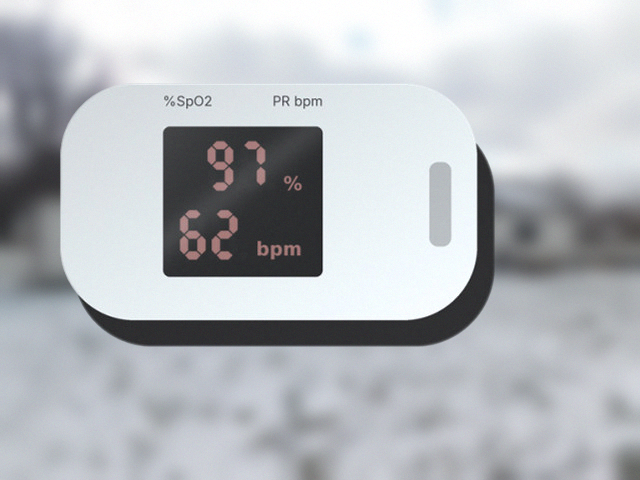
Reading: 97
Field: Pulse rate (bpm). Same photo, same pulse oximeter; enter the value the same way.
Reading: 62
